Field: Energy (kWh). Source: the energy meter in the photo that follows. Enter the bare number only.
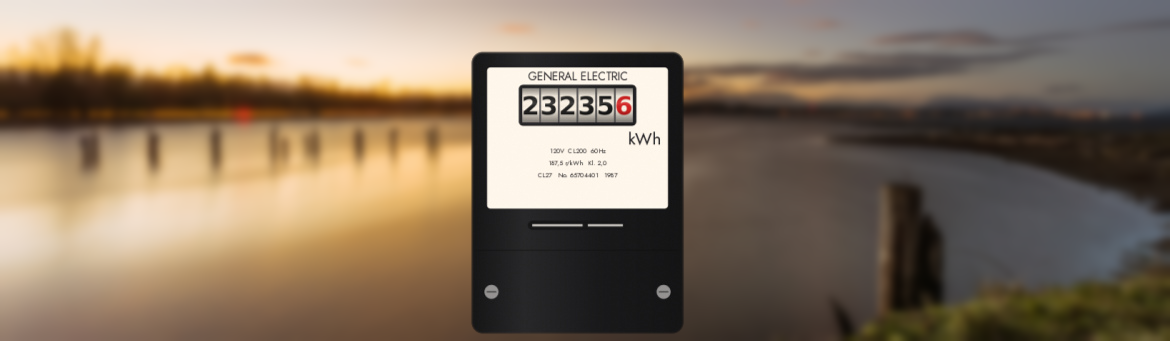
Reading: 23235.6
